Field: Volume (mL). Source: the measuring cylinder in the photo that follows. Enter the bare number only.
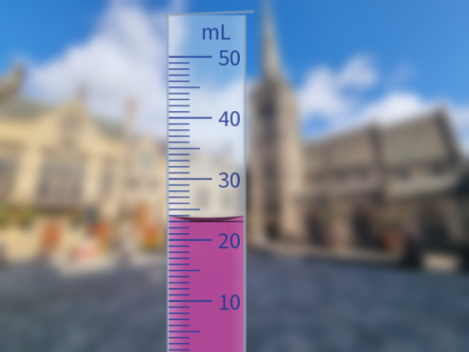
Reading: 23
